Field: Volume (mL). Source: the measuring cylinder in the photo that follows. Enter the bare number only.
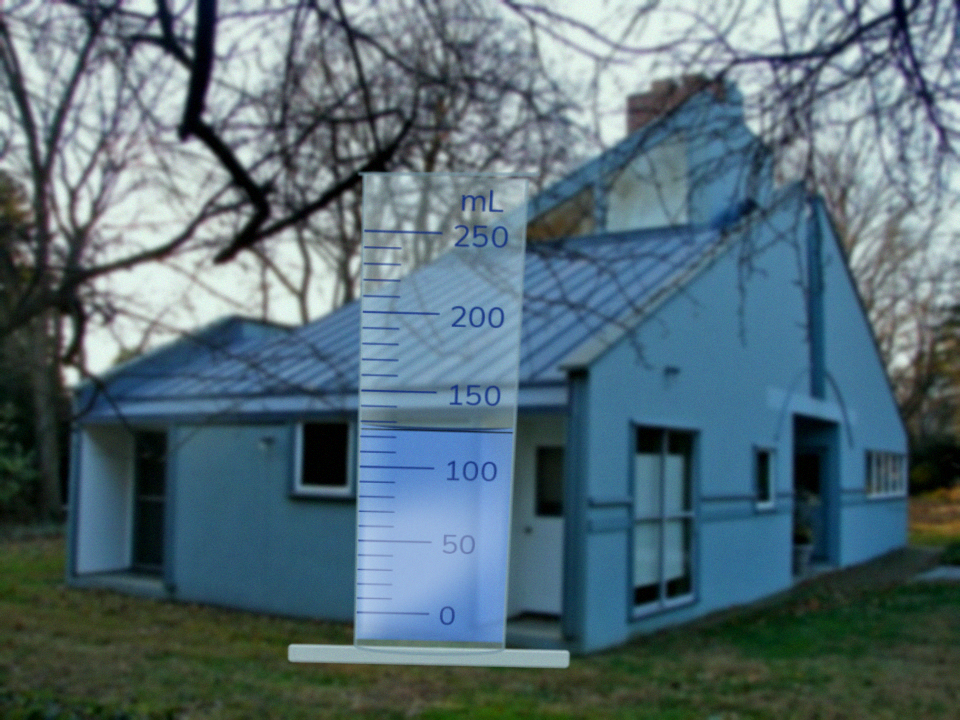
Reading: 125
